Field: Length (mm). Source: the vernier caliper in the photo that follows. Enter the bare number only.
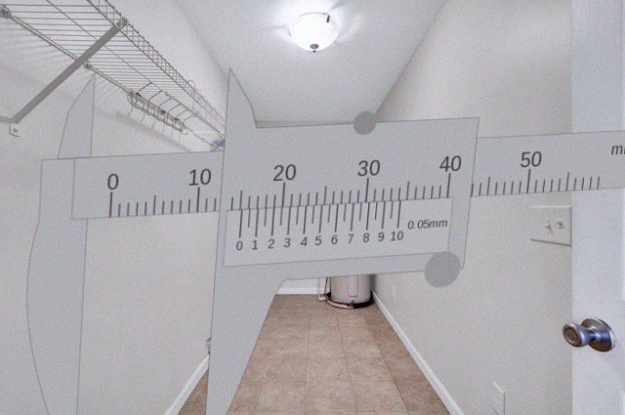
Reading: 15.2
